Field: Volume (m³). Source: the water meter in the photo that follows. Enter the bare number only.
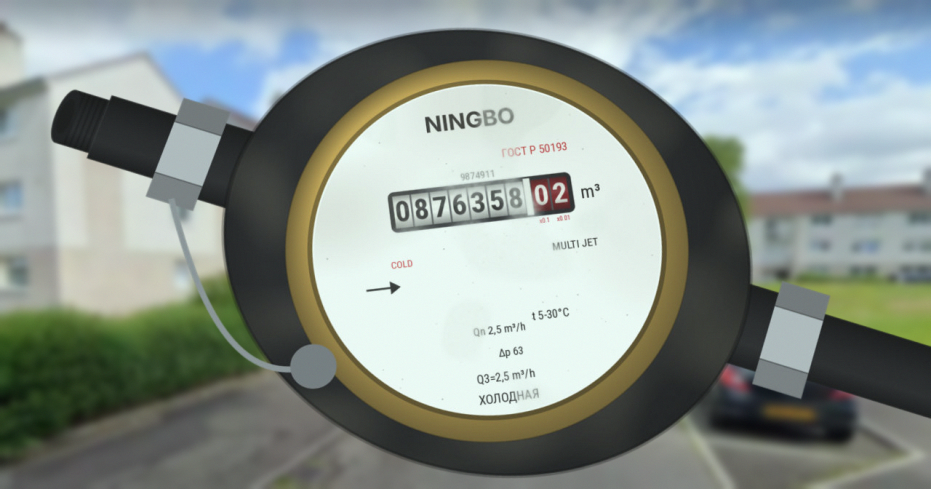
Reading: 876358.02
